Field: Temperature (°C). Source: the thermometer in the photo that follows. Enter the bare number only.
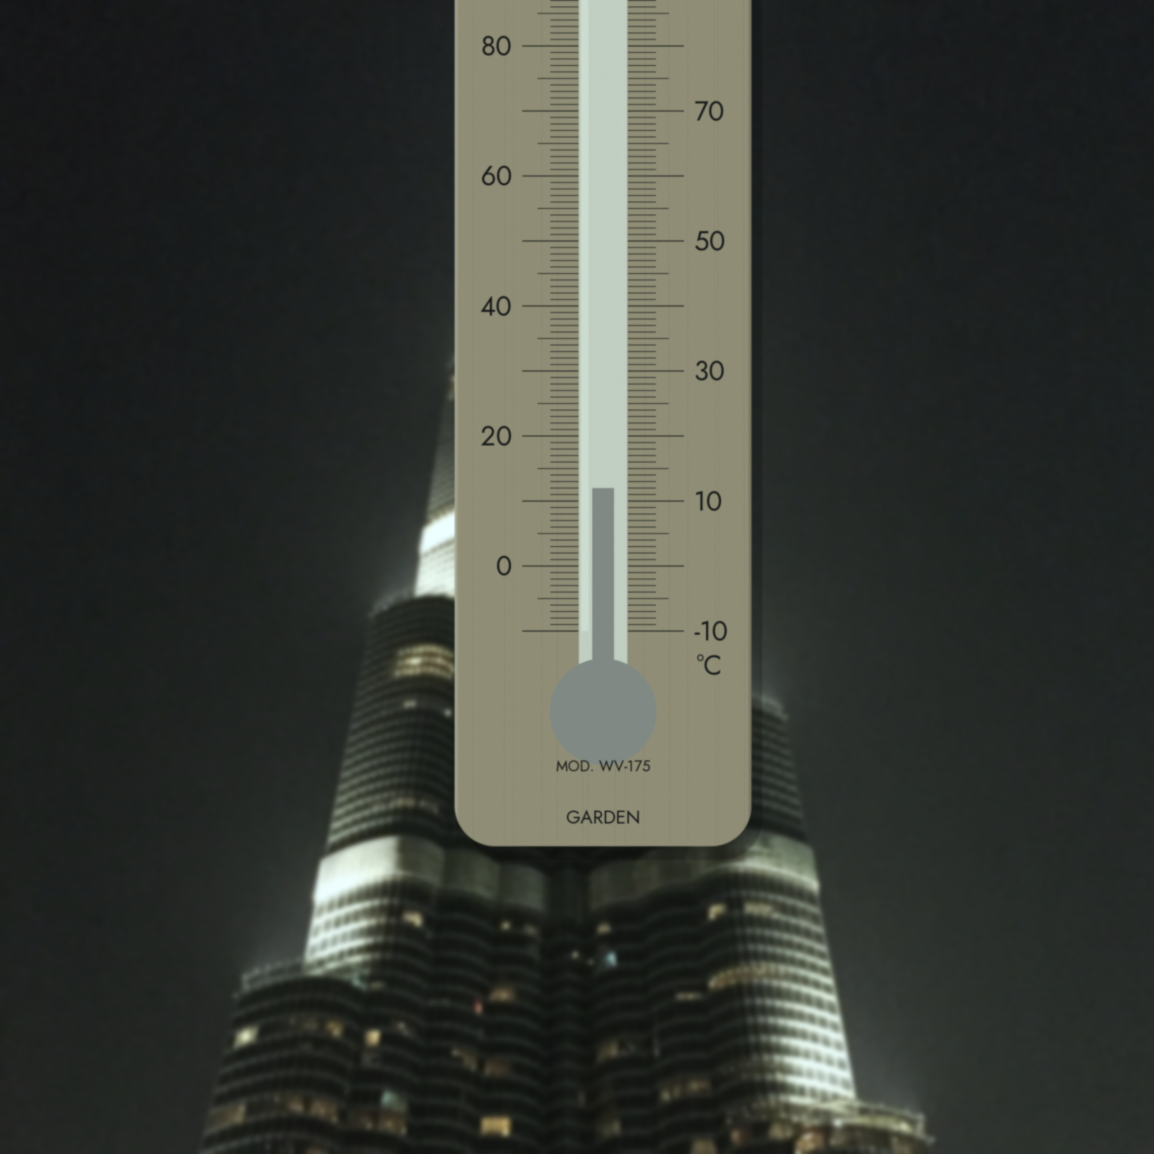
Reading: 12
